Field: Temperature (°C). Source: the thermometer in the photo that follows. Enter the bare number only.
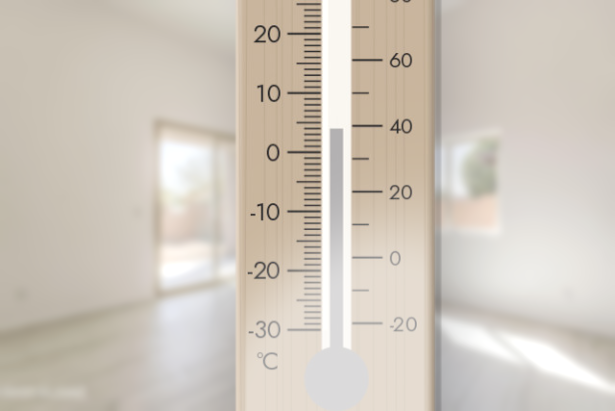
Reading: 4
